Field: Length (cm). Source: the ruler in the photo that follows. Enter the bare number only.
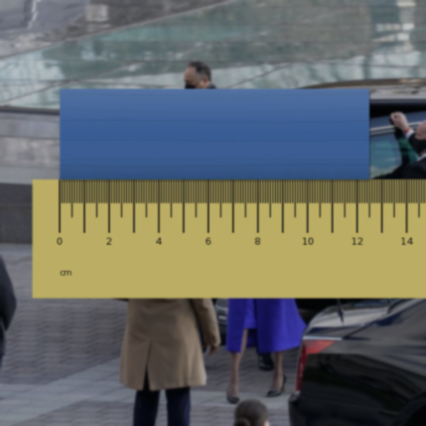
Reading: 12.5
